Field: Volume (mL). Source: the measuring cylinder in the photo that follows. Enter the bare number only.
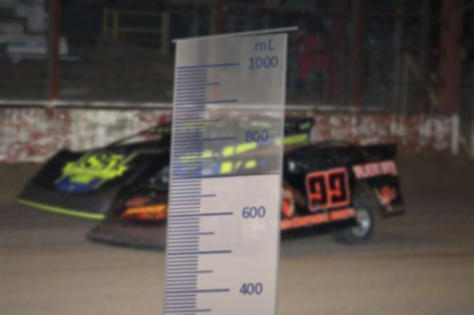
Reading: 700
